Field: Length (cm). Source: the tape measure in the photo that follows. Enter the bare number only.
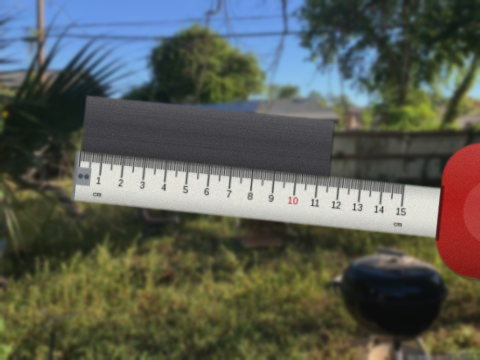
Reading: 11.5
